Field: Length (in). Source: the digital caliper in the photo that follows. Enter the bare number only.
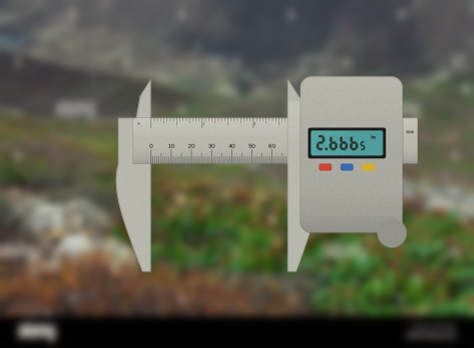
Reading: 2.6665
